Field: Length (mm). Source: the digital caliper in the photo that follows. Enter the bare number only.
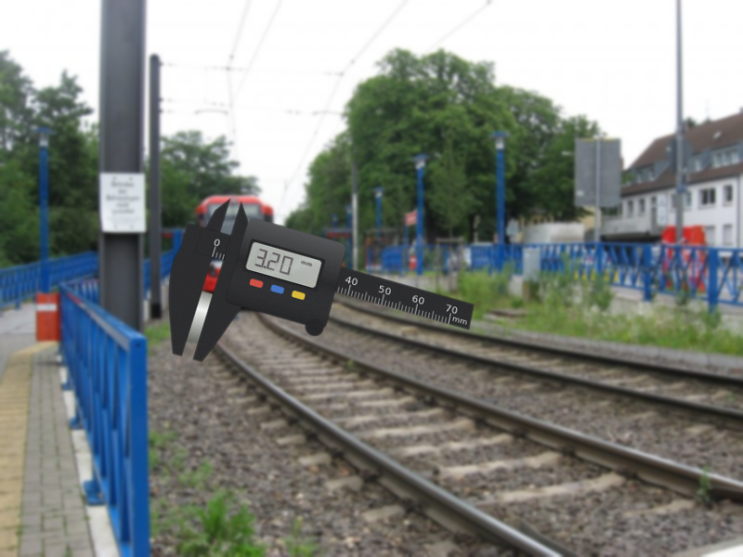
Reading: 3.20
